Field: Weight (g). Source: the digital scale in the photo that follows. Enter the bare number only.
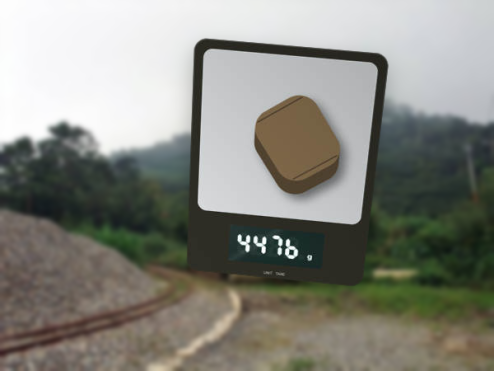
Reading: 4476
